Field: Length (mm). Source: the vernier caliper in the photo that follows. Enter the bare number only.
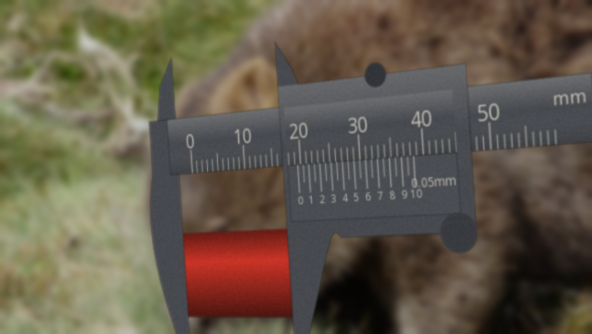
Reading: 19.5
